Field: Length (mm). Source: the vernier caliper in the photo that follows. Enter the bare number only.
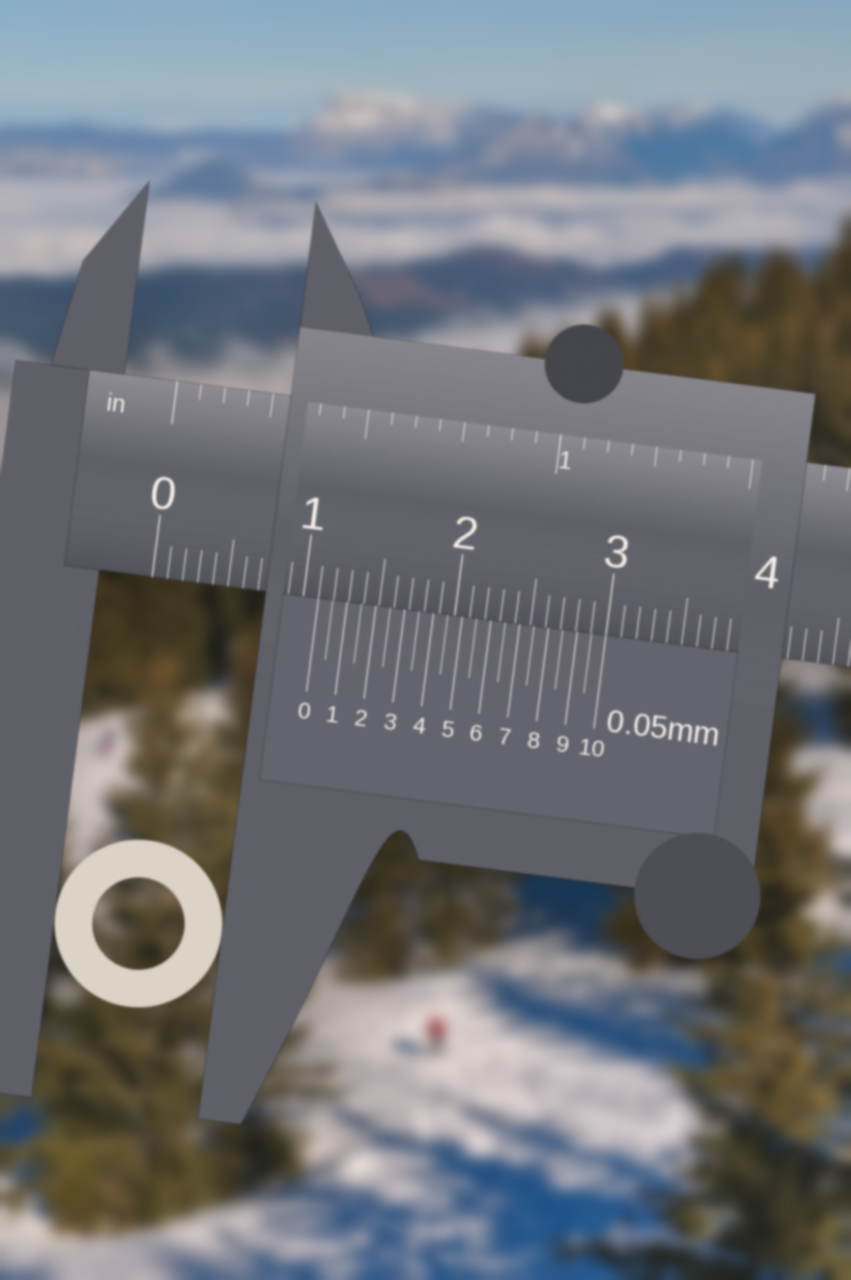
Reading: 11.0
